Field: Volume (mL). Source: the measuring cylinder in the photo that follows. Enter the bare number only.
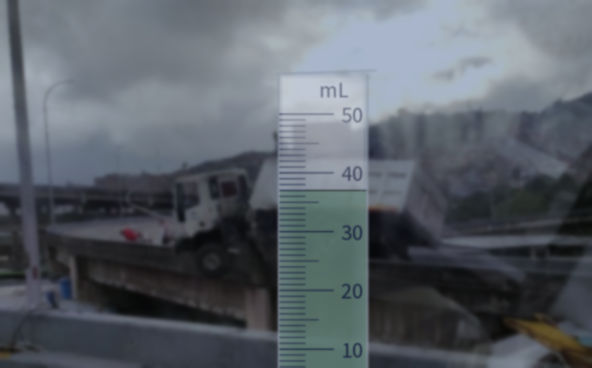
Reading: 37
